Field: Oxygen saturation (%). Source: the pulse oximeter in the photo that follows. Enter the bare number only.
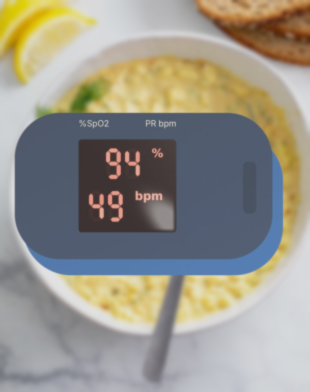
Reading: 94
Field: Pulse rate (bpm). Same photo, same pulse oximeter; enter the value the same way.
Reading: 49
